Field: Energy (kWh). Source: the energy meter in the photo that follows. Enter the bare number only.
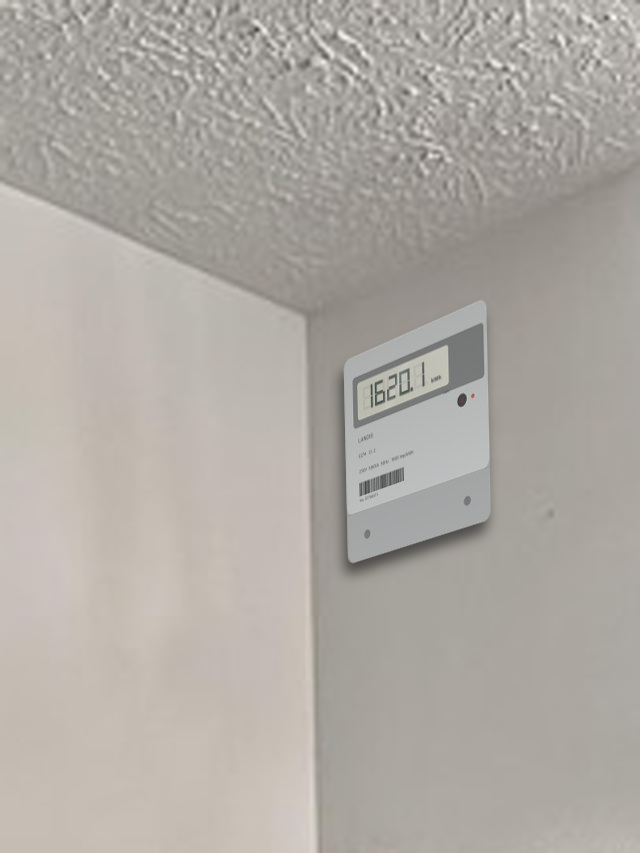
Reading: 1620.1
